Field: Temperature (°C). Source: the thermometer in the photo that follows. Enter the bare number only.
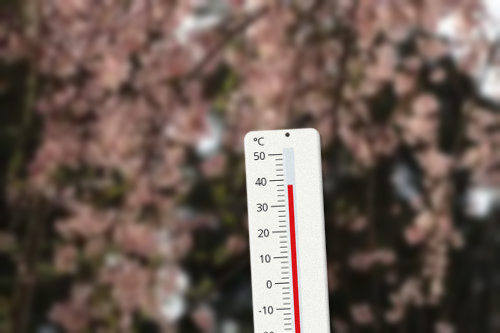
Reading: 38
